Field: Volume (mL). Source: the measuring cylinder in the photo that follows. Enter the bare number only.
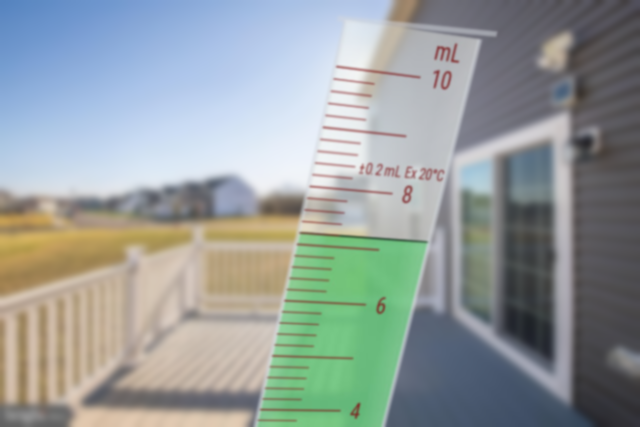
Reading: 7.2
